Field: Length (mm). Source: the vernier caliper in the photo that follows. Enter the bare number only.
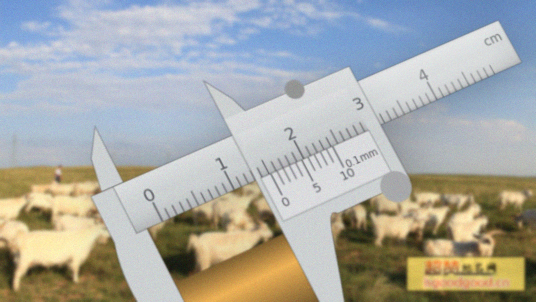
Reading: 15.2
